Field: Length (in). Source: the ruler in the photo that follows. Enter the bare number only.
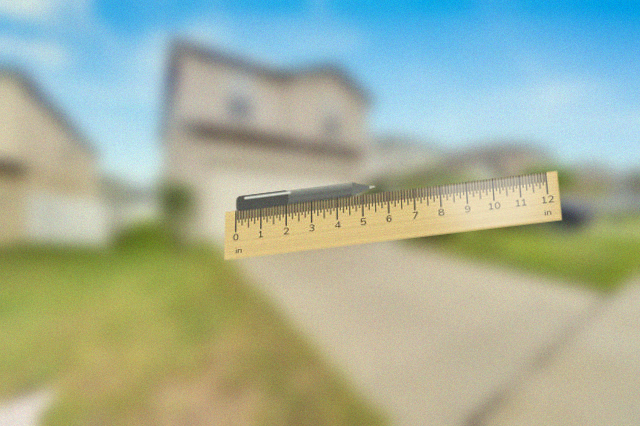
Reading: 5.5
